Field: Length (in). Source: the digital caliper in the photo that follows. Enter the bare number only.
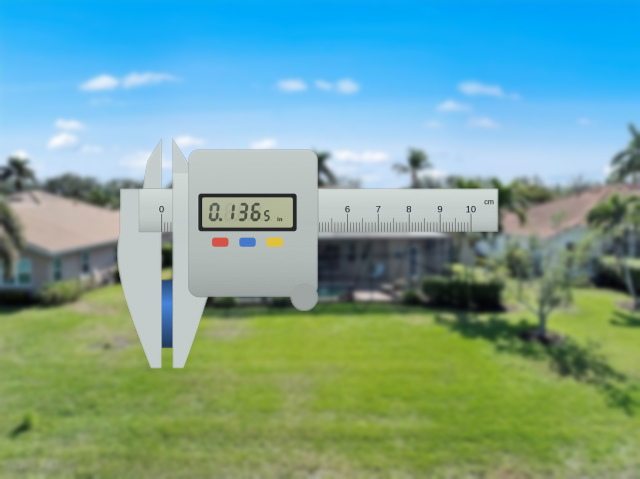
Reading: 0.1365
